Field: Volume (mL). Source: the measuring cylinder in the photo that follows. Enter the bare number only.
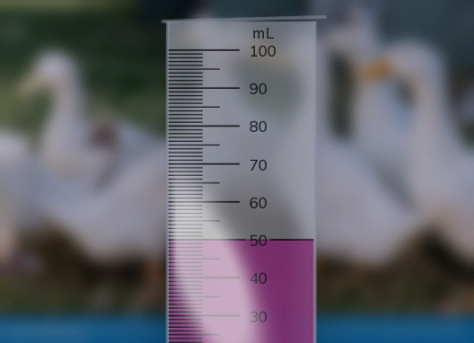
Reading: 50
